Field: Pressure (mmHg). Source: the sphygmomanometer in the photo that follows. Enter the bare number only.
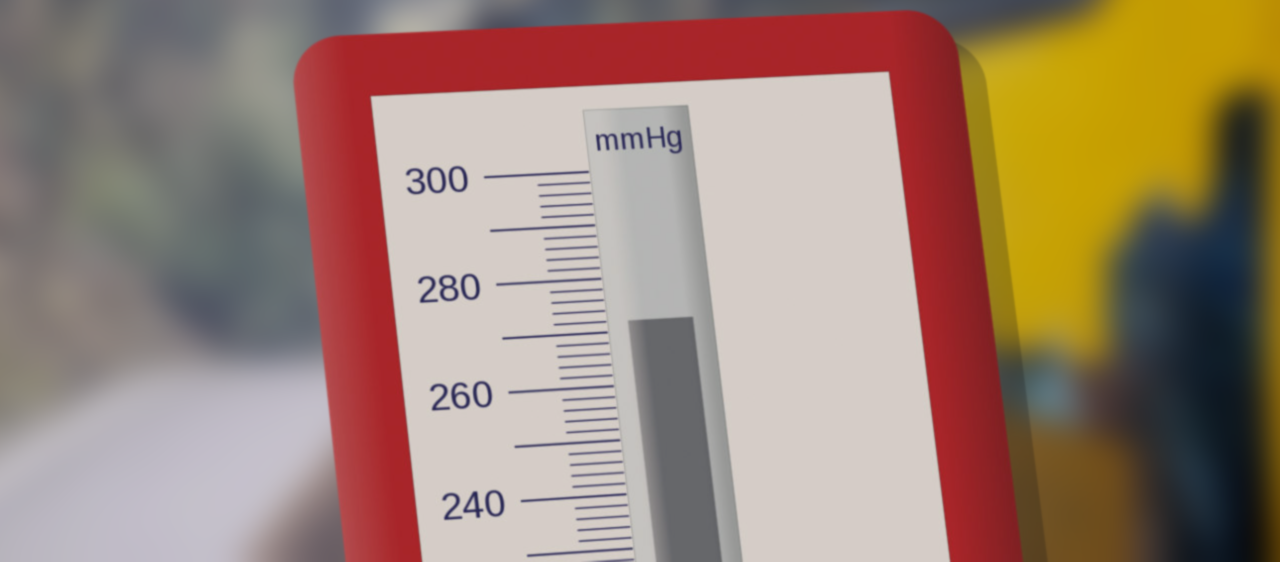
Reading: 272
